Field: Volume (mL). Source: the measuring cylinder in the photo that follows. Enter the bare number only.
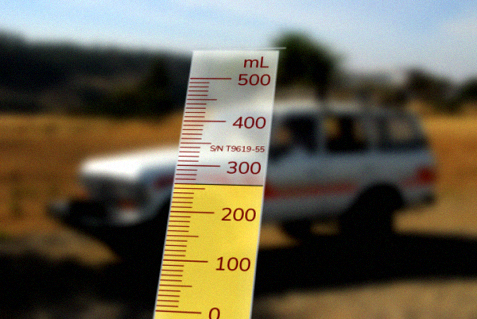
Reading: 260
